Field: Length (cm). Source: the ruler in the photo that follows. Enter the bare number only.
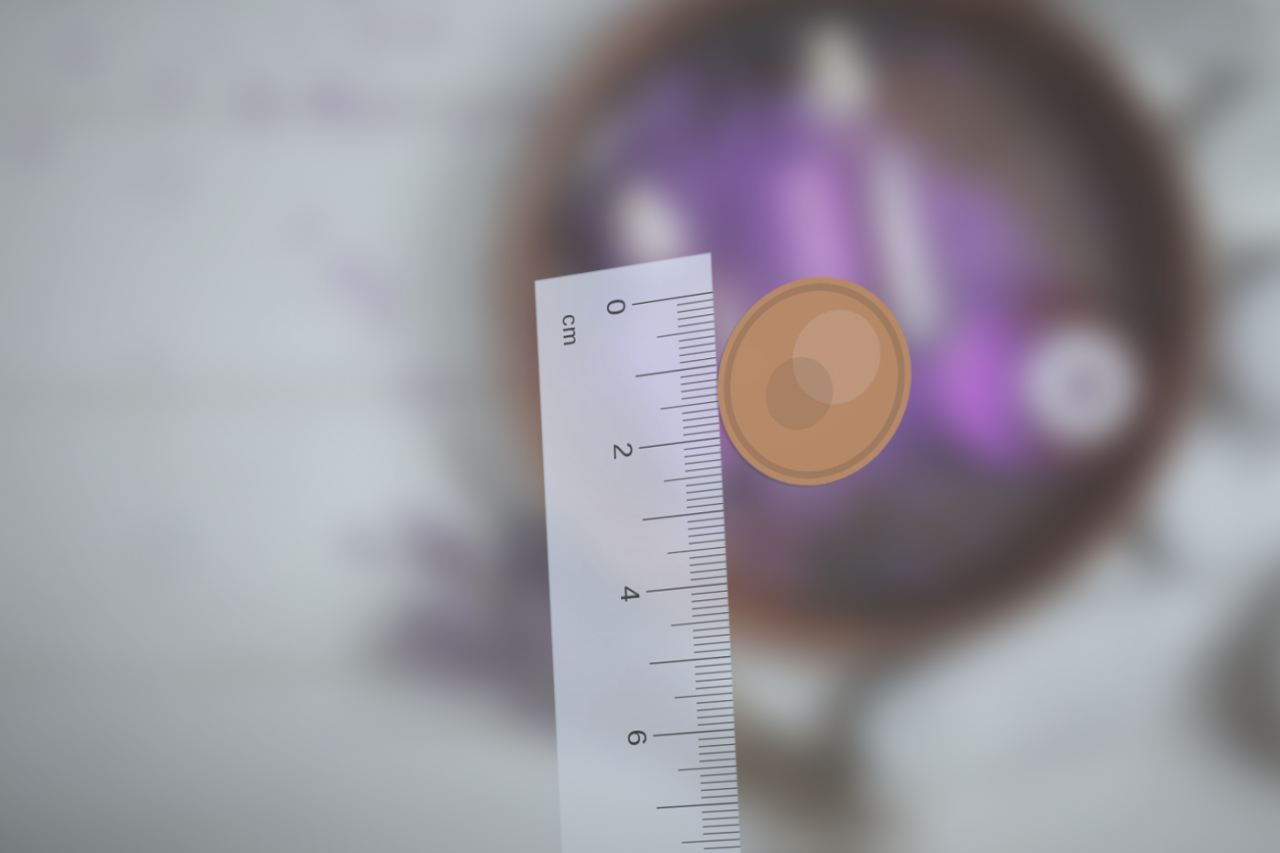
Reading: 2.8
